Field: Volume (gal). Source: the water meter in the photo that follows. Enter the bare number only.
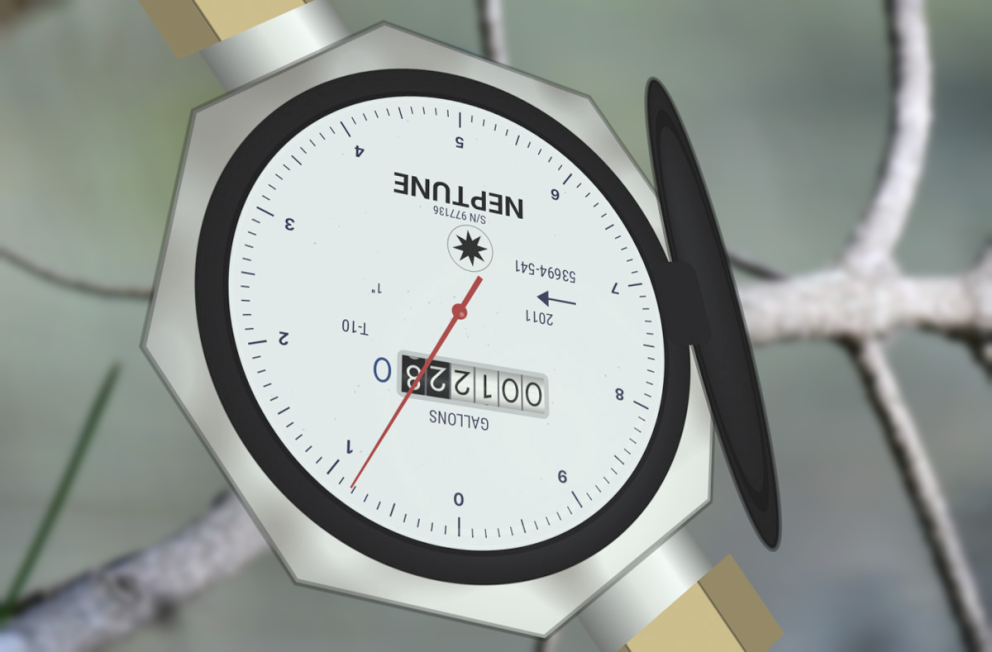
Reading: 12280.8
